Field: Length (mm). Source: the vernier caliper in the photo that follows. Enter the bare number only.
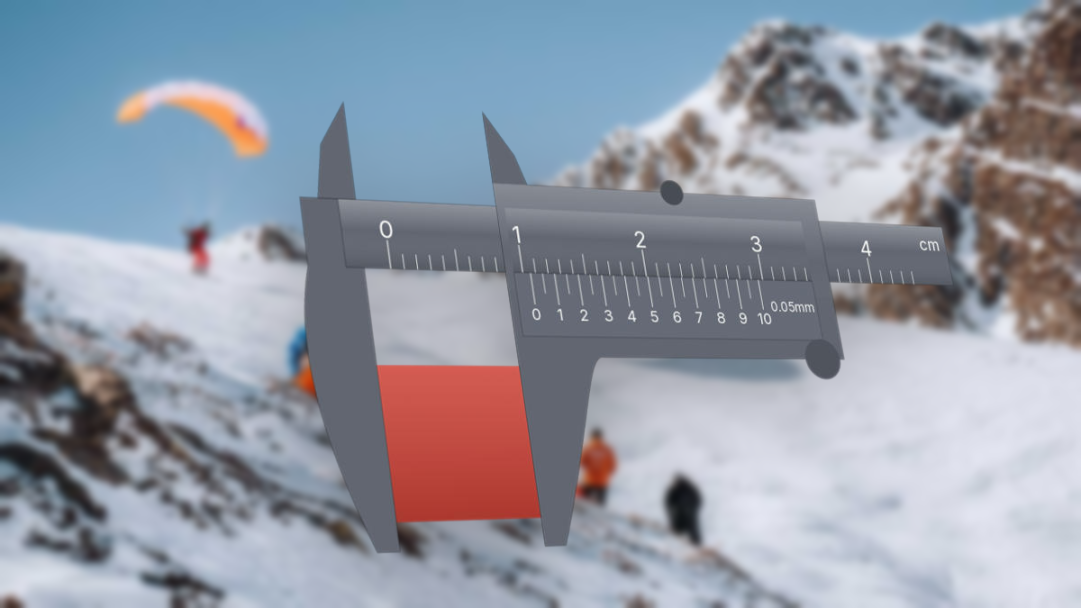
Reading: 10.6
